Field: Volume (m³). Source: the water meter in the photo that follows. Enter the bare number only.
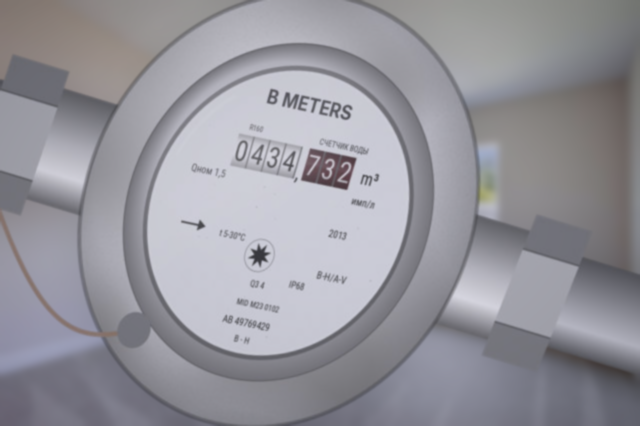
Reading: 434.732
